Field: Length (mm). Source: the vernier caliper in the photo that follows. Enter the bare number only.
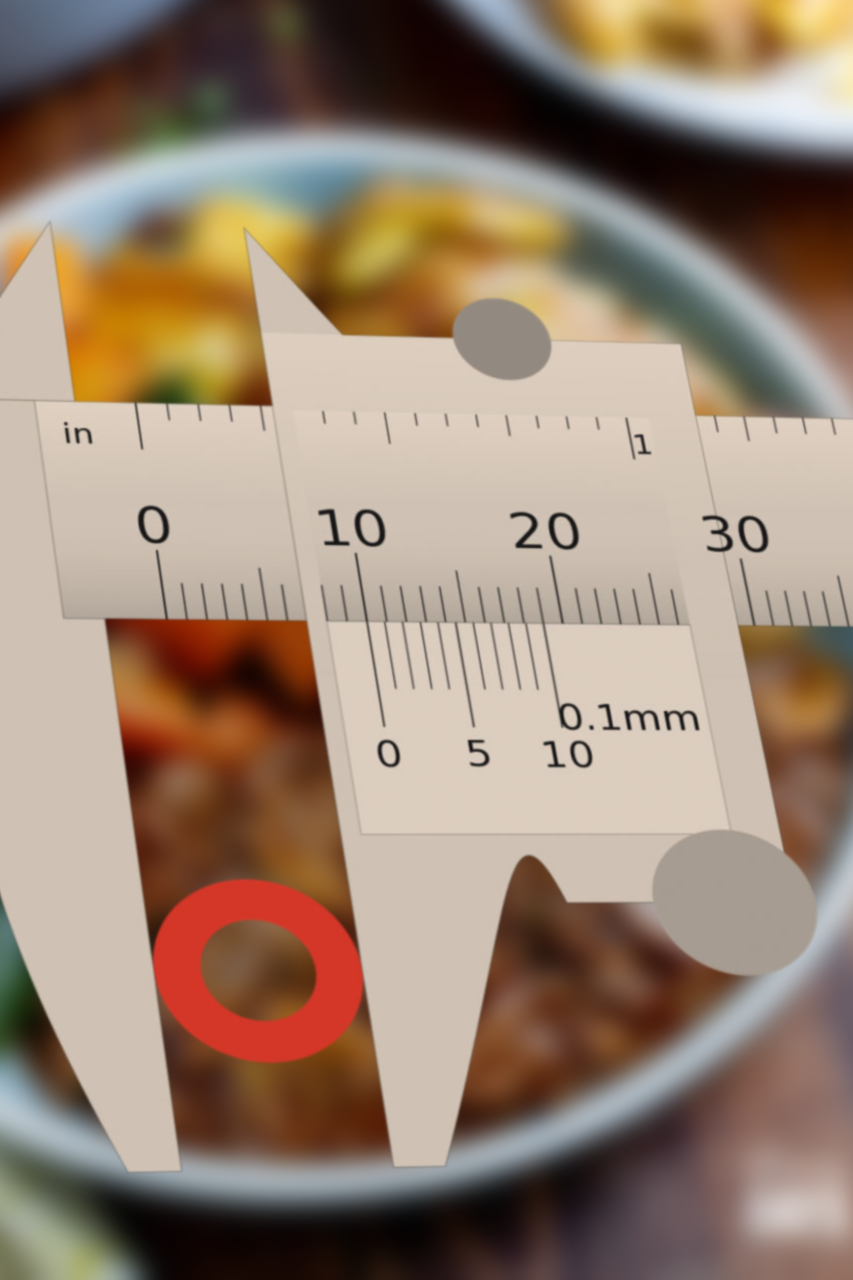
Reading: 10.0
